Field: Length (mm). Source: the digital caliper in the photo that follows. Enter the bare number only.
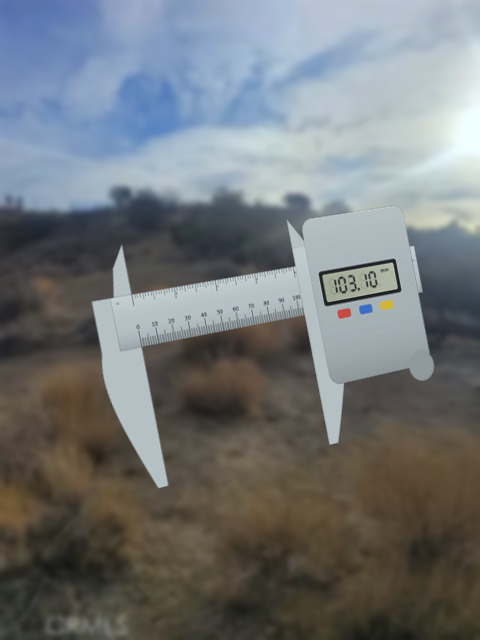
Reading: 103.10
